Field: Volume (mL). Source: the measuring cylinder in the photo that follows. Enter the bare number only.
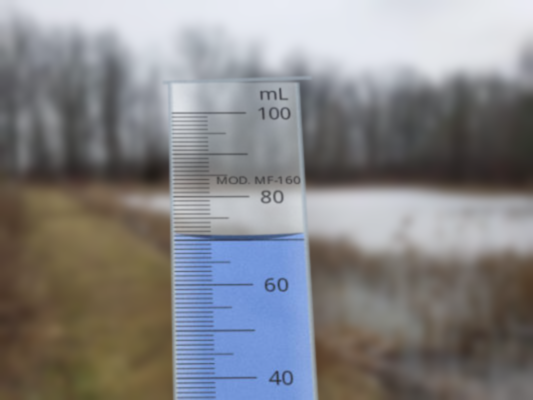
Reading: 70
